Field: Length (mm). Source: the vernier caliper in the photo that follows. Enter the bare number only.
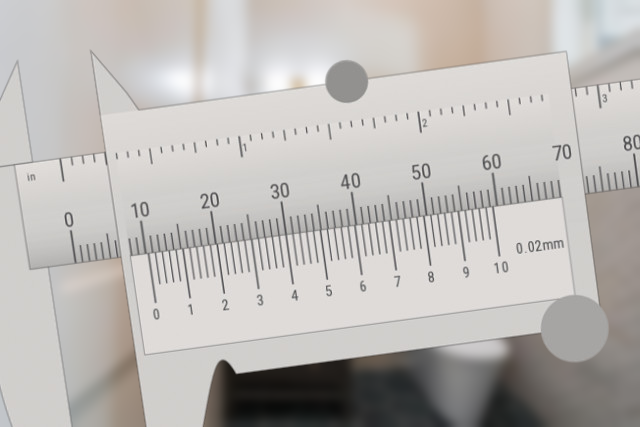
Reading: 10.4
